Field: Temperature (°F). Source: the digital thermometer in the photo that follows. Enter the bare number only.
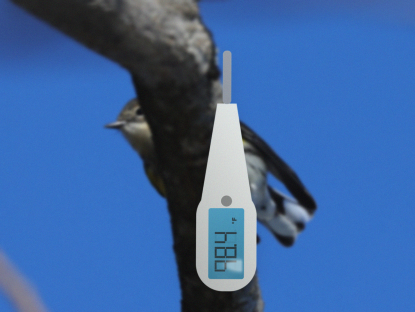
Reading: 98.4
